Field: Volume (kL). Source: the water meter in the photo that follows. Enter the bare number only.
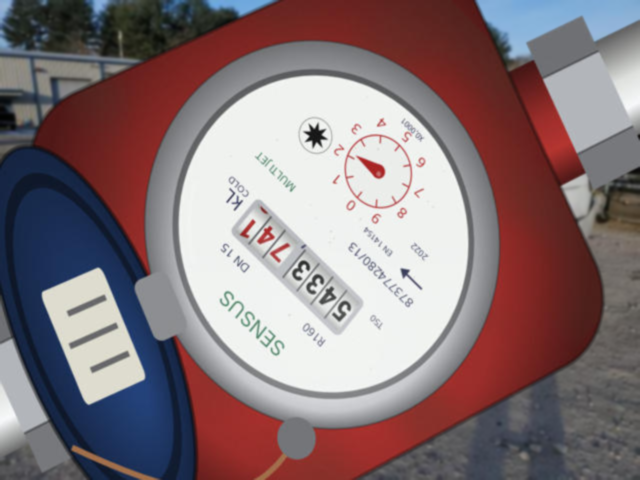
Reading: 5433.7412
